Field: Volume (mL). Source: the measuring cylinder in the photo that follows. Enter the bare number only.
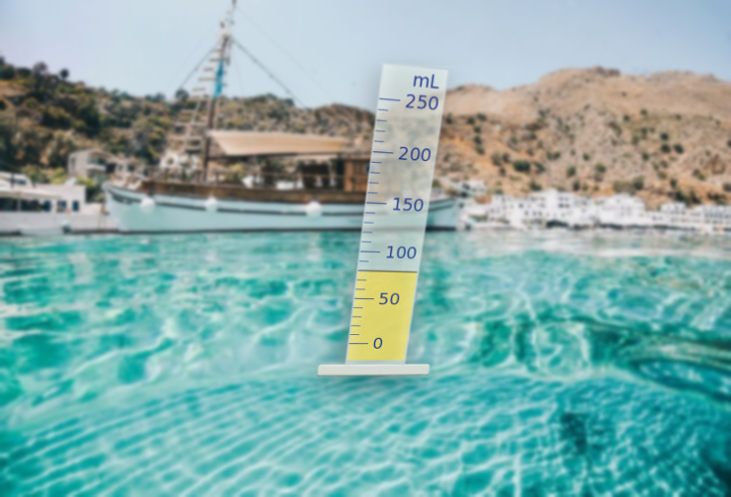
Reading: 80
